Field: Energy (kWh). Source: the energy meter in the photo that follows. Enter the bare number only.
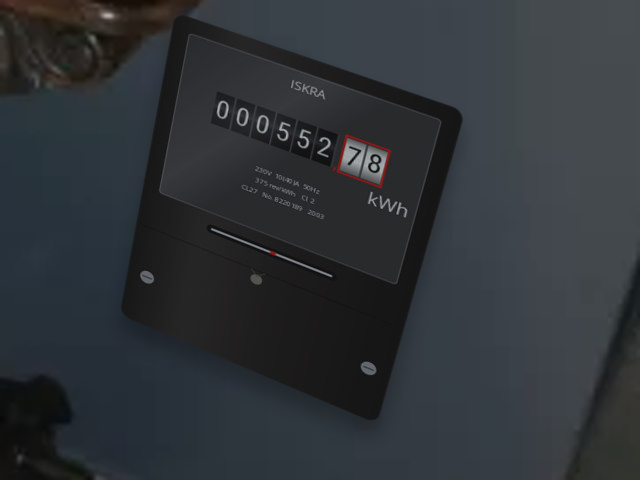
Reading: 552.78
